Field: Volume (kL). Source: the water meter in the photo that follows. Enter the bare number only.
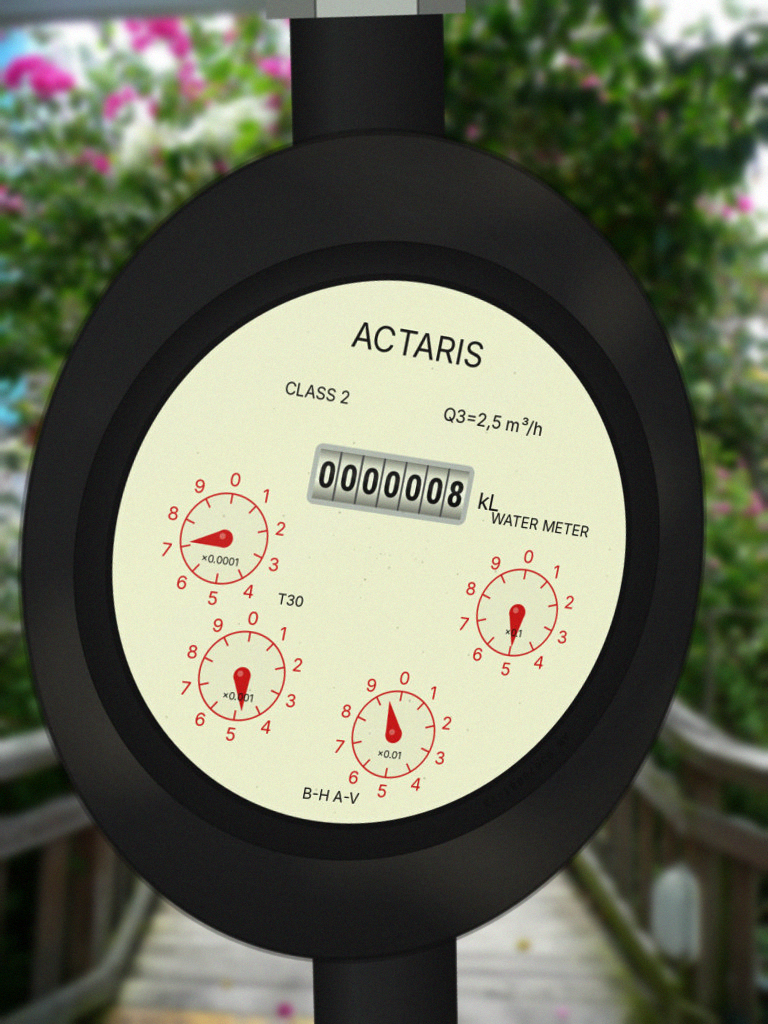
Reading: 8.4947
